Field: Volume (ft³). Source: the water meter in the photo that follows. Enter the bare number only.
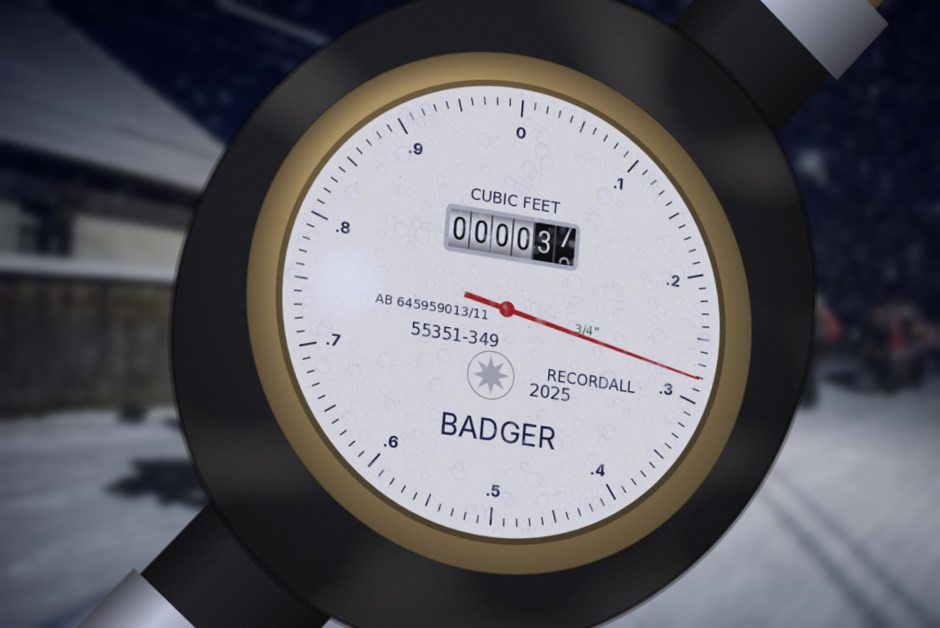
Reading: 37.28
